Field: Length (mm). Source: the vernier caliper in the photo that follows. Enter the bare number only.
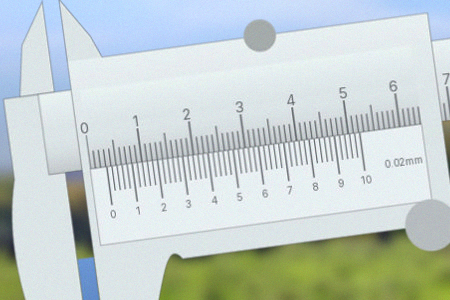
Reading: 3.2
